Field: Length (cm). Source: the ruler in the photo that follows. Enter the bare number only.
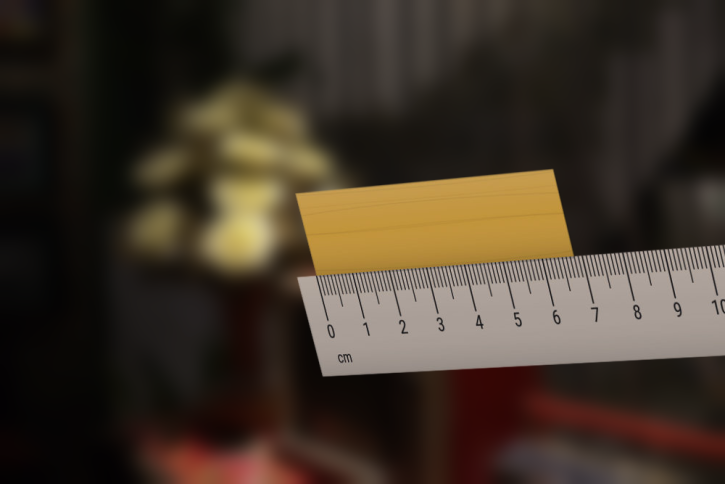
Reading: 6.8
